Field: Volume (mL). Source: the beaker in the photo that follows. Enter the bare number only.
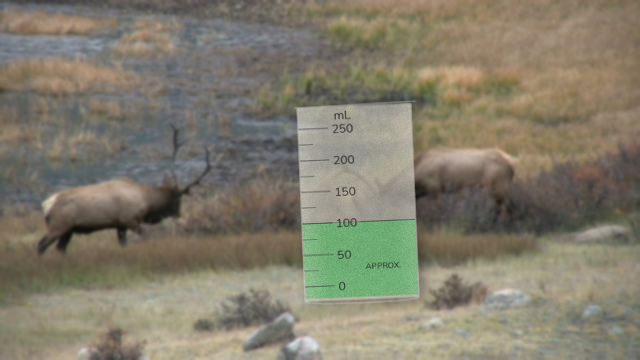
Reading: 100
